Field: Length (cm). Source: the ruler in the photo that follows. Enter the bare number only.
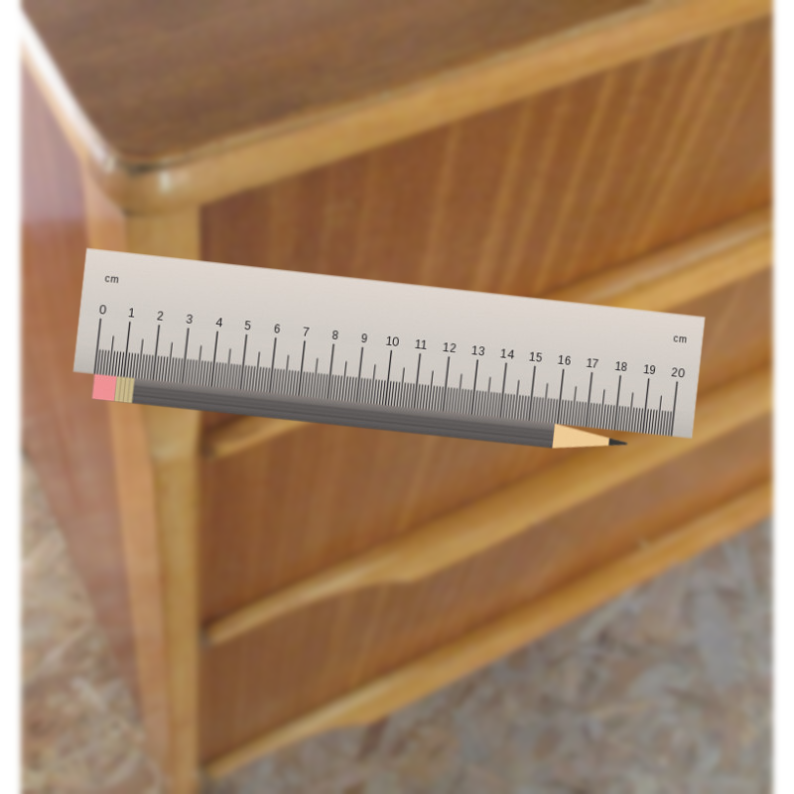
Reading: 18.5
